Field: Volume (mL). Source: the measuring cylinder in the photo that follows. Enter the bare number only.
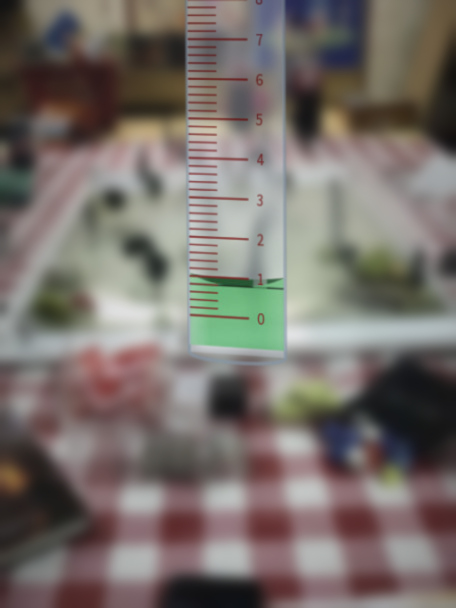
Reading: 0.8
